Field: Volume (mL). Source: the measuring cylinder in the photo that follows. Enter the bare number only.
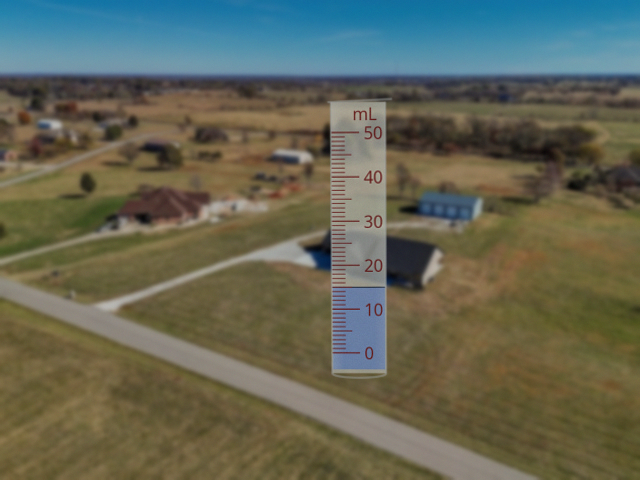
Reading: 15
